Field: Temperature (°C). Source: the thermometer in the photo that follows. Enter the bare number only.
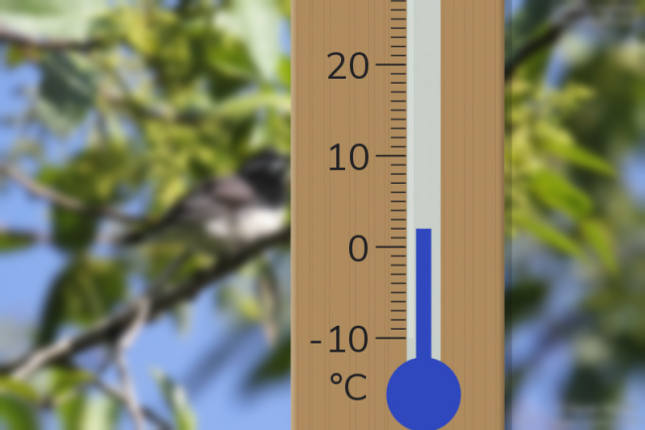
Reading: 2
